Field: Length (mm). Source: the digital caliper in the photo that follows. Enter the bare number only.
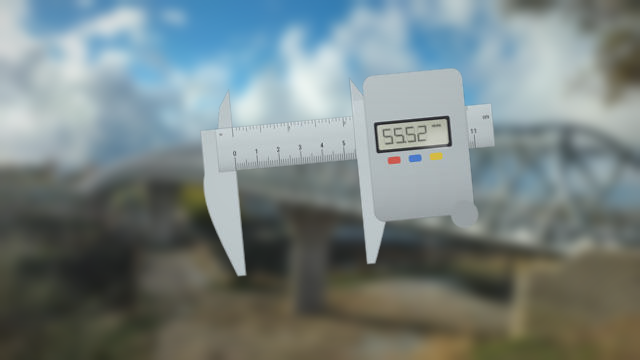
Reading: 55.52
